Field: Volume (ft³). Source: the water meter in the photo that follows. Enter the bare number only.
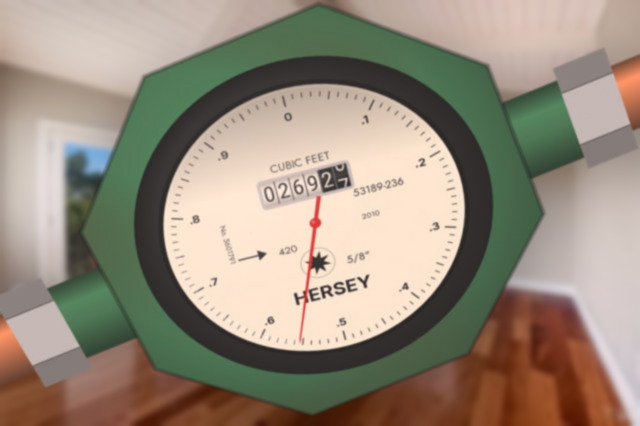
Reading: 26926.55
